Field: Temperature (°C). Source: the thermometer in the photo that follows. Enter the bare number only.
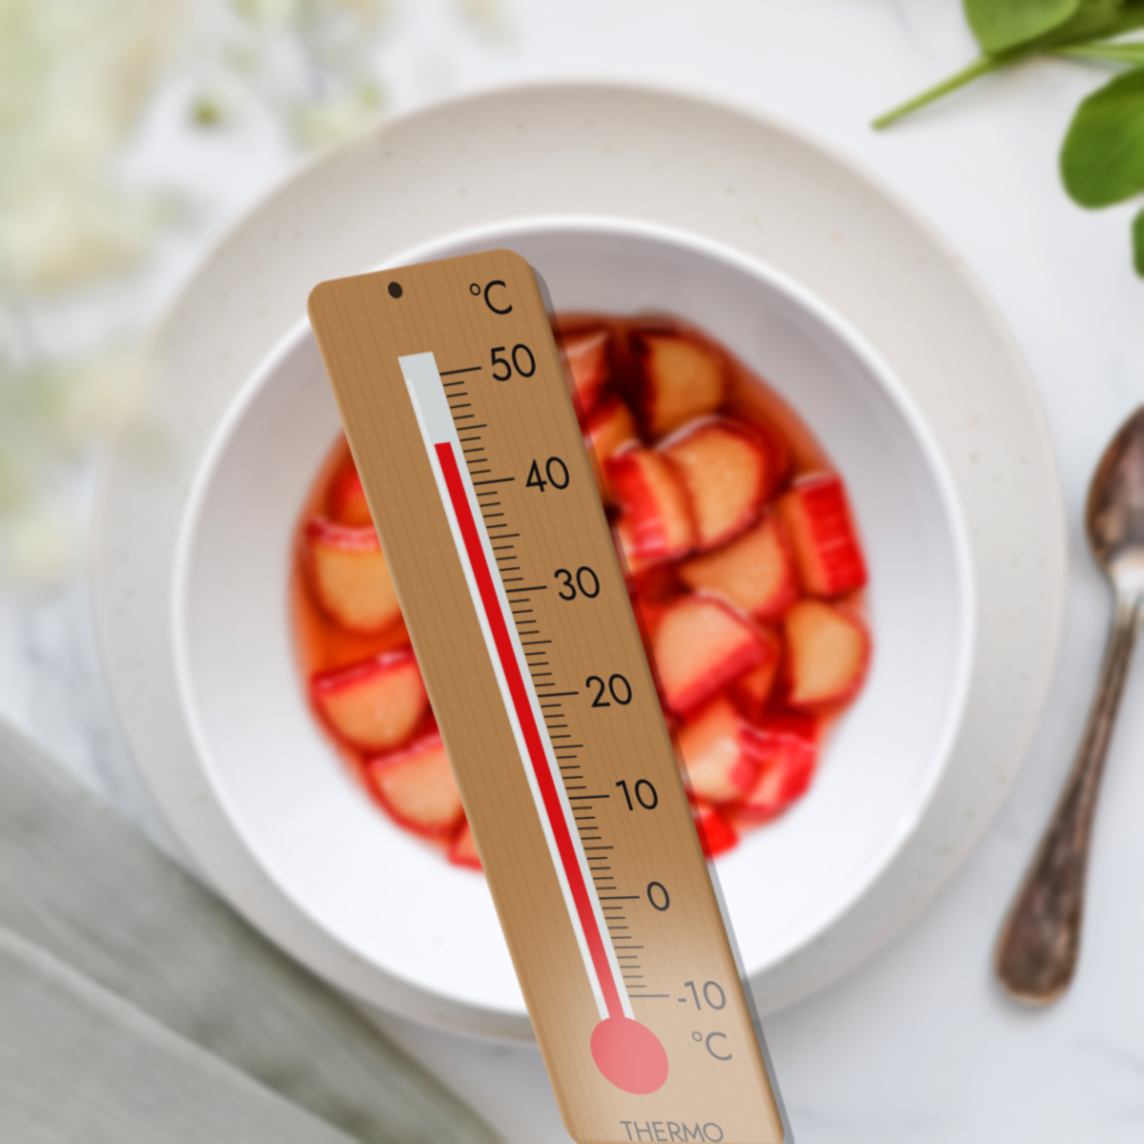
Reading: 44
